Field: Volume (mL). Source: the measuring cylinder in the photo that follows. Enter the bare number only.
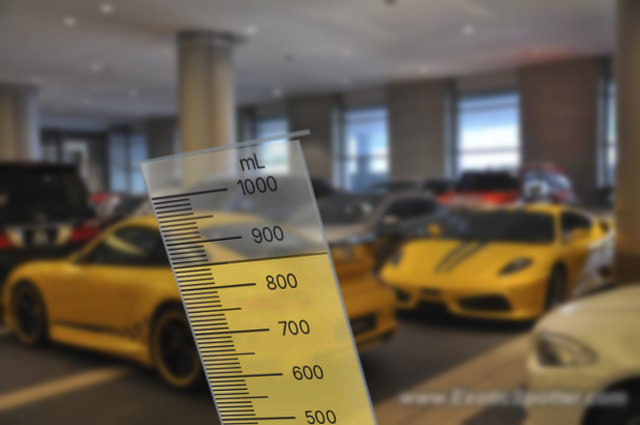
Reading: 850
